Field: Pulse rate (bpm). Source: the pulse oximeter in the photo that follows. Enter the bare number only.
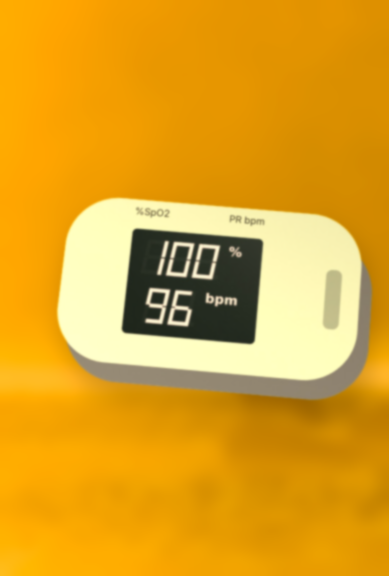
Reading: 96
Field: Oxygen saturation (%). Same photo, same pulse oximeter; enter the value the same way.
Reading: 100
